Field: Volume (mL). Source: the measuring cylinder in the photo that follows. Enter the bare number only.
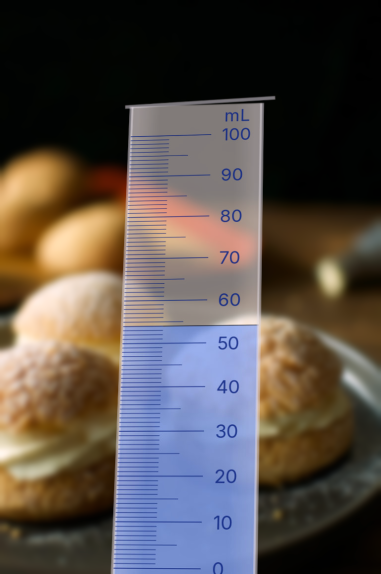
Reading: 54
